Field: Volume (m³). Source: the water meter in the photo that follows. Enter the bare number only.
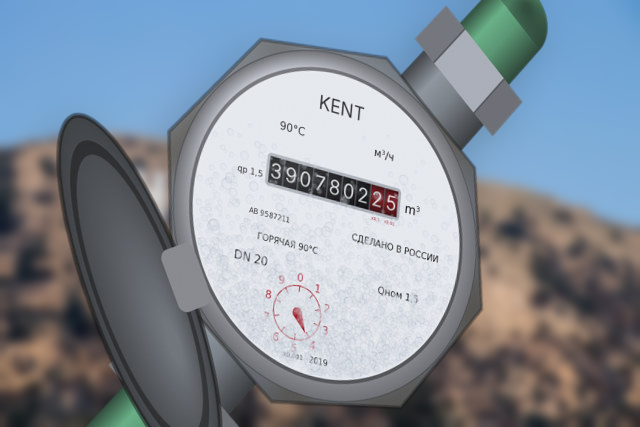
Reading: 3907802.254
